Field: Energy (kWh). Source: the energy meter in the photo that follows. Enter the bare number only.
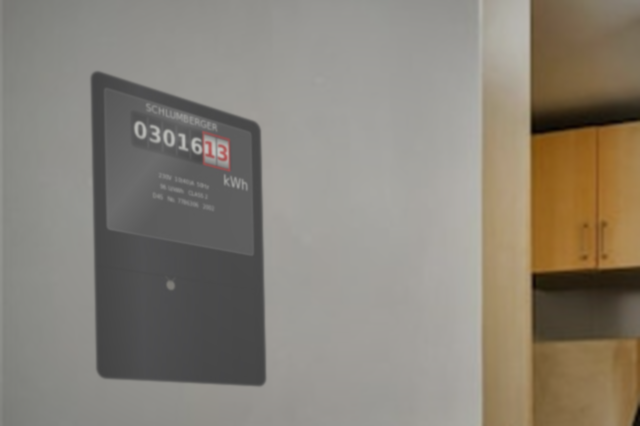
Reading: 3016.13
